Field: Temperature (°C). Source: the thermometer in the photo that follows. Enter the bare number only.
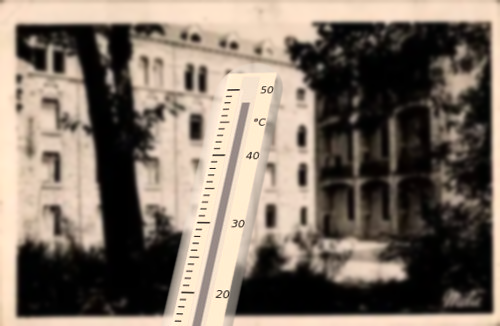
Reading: 48
